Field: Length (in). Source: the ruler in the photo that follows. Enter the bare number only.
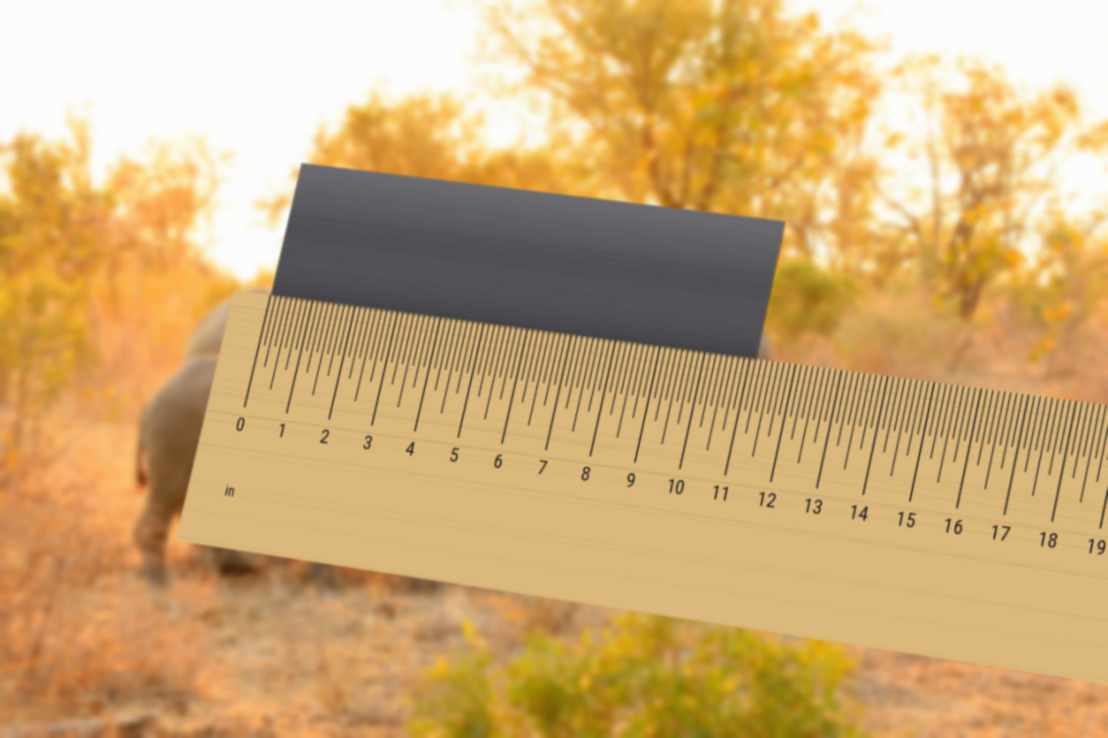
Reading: 11.125
